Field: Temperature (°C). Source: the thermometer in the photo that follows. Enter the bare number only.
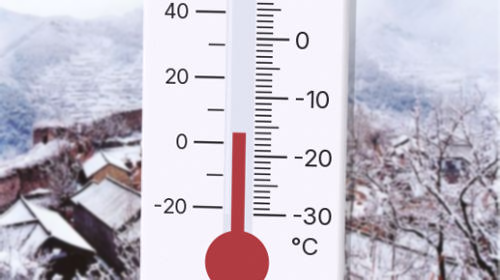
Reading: -16
